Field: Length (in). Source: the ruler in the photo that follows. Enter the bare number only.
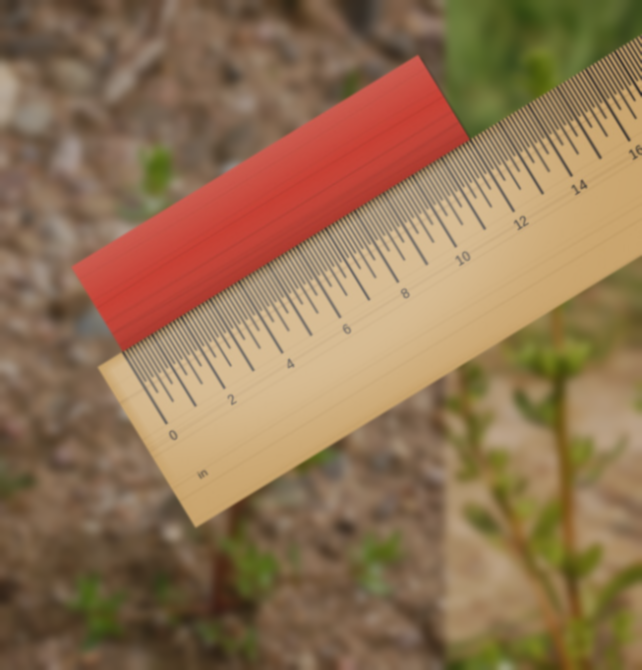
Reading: 12
